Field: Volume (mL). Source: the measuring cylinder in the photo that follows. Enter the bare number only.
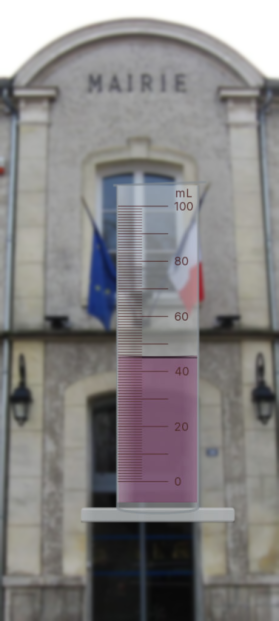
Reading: 45
